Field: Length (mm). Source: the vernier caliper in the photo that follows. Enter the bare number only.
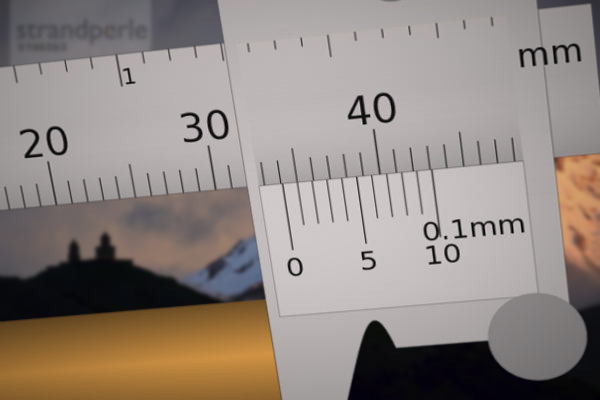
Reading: 34.1
